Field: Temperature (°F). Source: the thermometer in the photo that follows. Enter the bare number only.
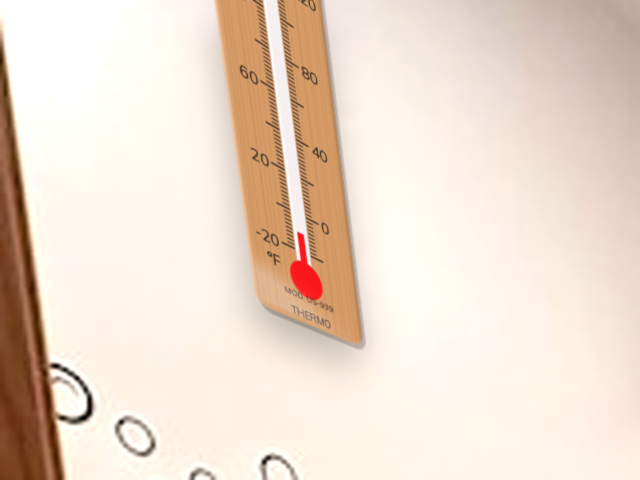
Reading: -10
